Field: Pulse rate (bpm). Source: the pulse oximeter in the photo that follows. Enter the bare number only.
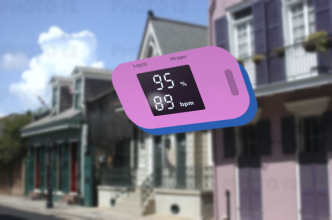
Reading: 89
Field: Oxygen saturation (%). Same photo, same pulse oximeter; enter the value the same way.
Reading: 95
